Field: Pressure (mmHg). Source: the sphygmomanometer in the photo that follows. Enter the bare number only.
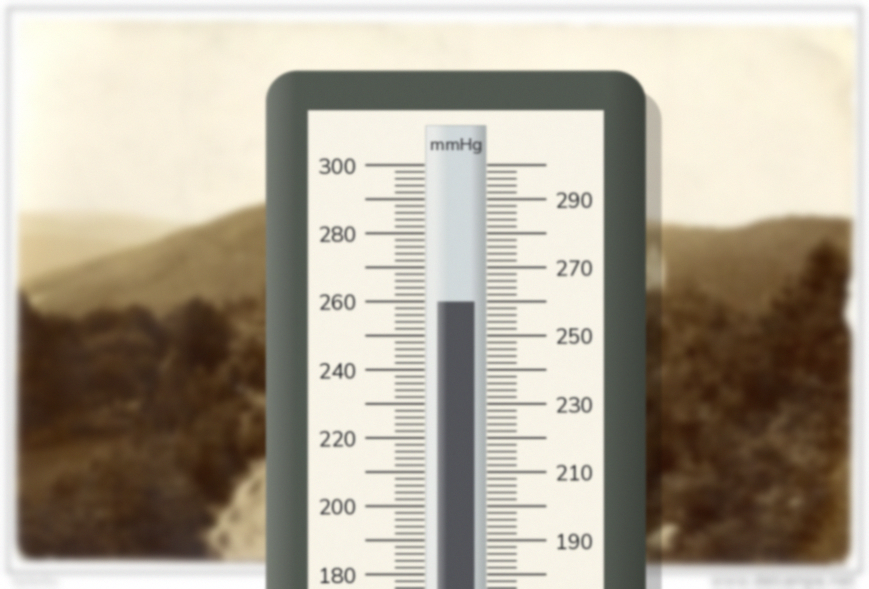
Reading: 260
